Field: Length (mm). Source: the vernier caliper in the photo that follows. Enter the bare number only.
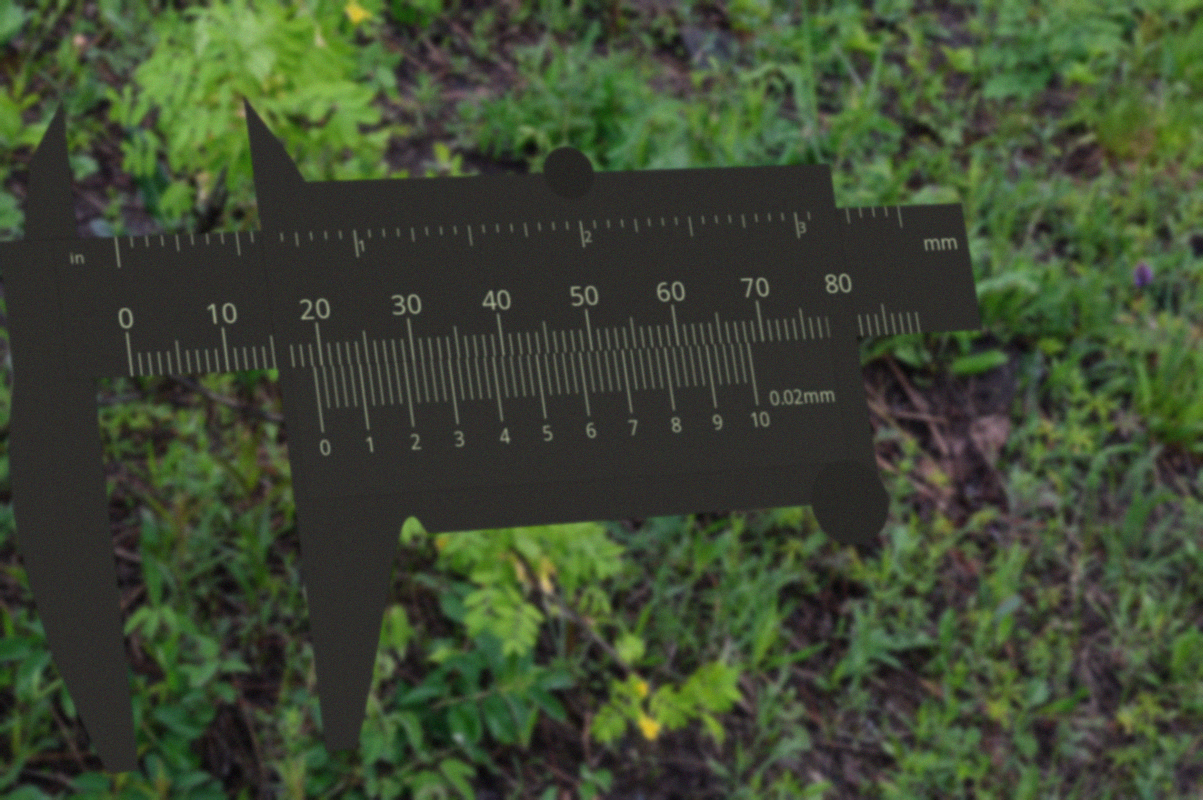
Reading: 19.2
